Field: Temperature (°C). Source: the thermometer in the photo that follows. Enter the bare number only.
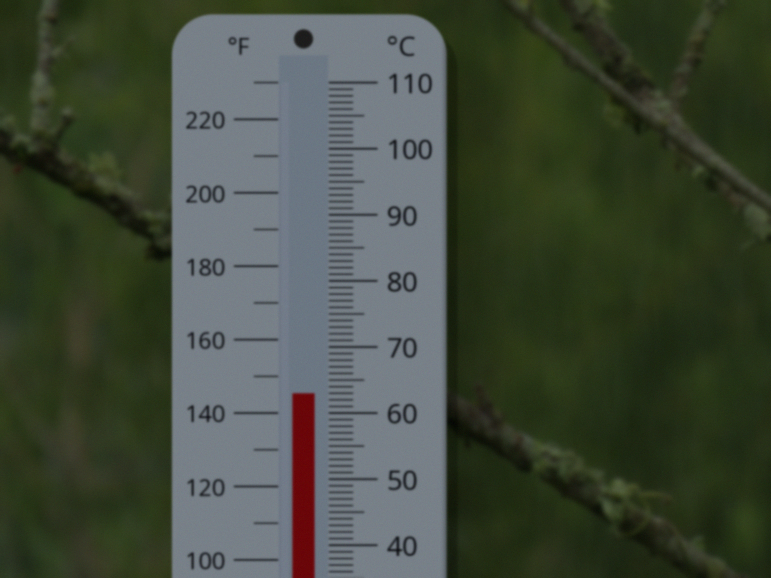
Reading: 63
